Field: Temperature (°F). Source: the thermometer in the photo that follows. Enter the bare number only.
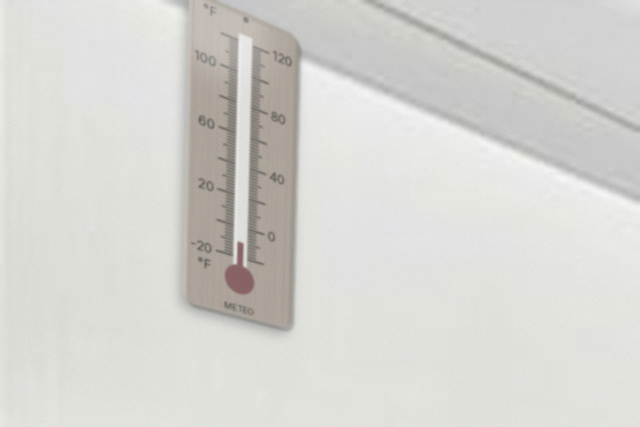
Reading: -10
